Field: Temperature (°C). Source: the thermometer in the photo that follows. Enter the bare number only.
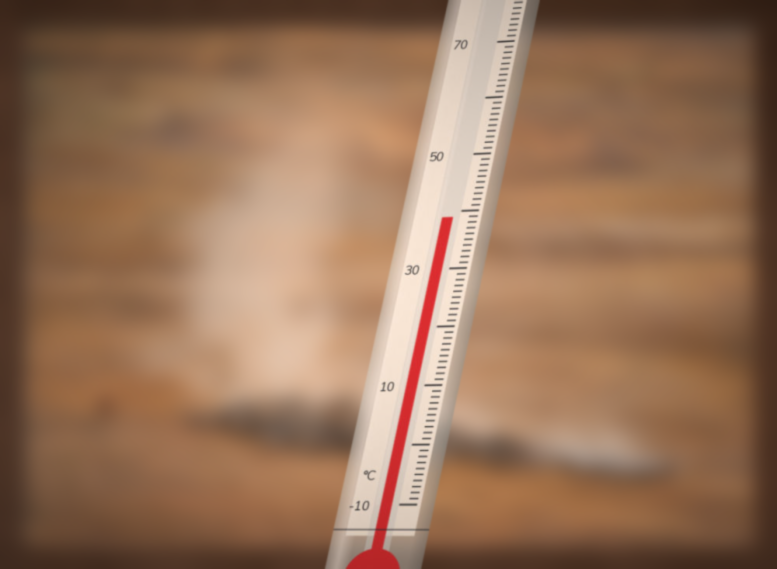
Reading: 39
